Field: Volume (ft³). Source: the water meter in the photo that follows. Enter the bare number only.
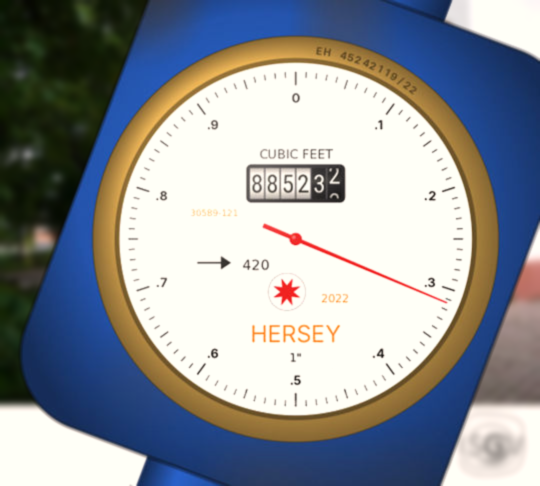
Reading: 885232.31
